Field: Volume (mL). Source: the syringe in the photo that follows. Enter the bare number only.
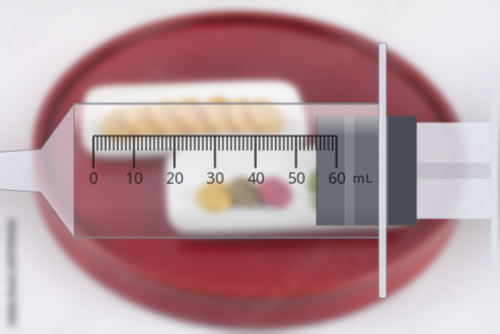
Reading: 55
